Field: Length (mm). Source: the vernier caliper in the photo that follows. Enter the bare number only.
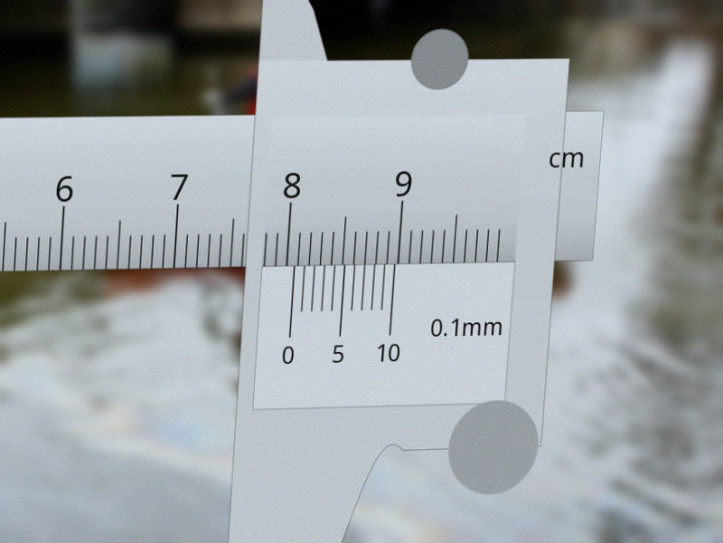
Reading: 80.7
